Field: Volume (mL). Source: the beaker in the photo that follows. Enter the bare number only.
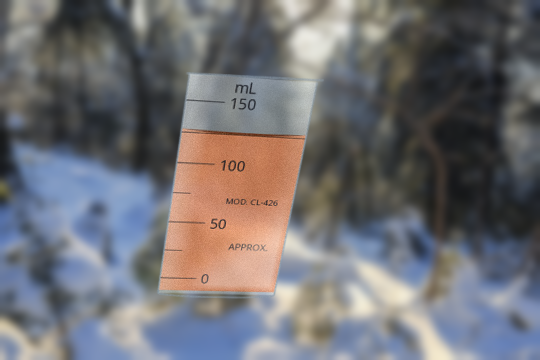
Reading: 125
